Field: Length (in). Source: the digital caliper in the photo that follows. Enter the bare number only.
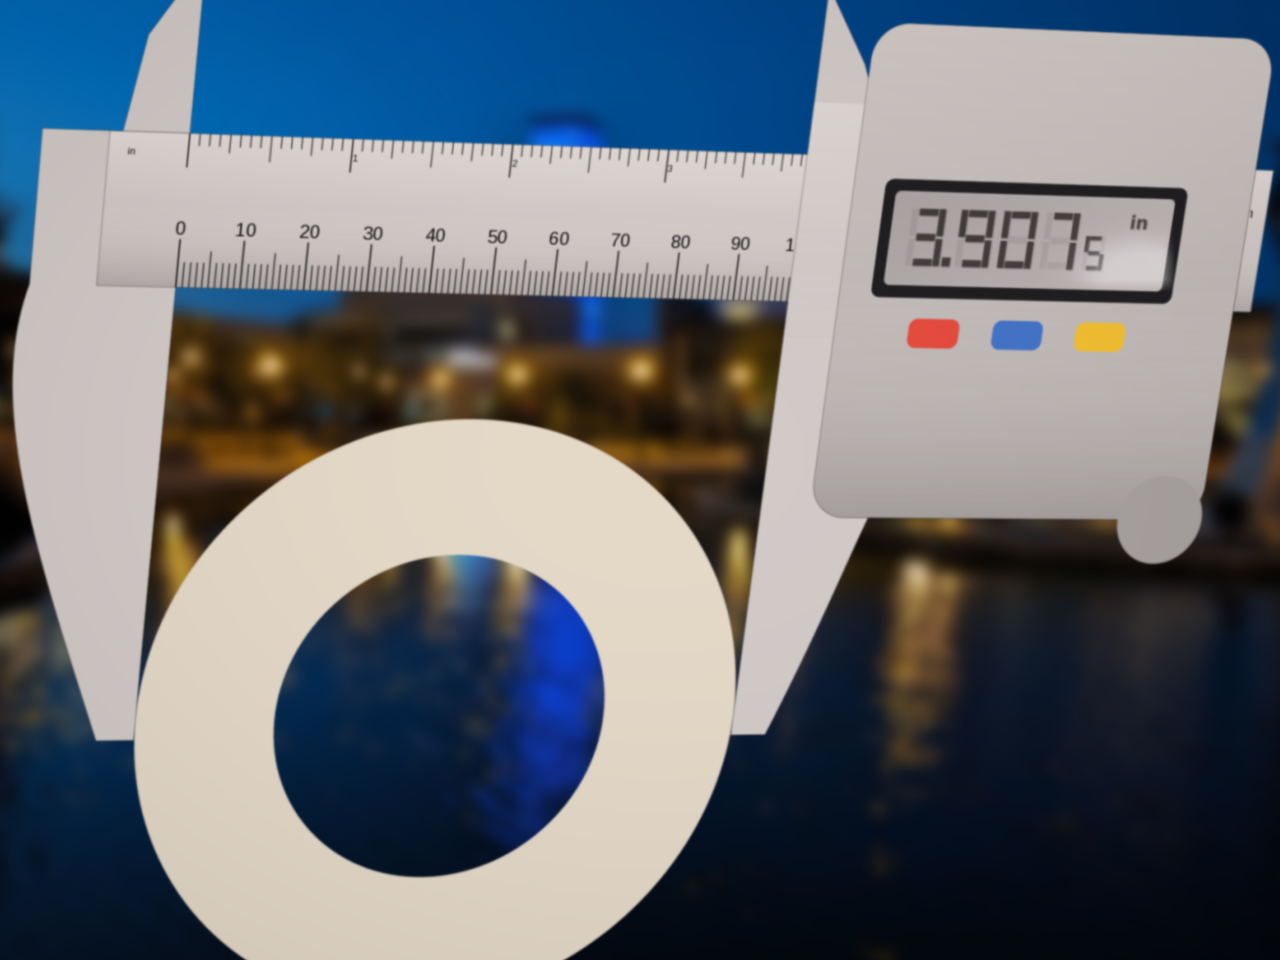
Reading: 3.9075
